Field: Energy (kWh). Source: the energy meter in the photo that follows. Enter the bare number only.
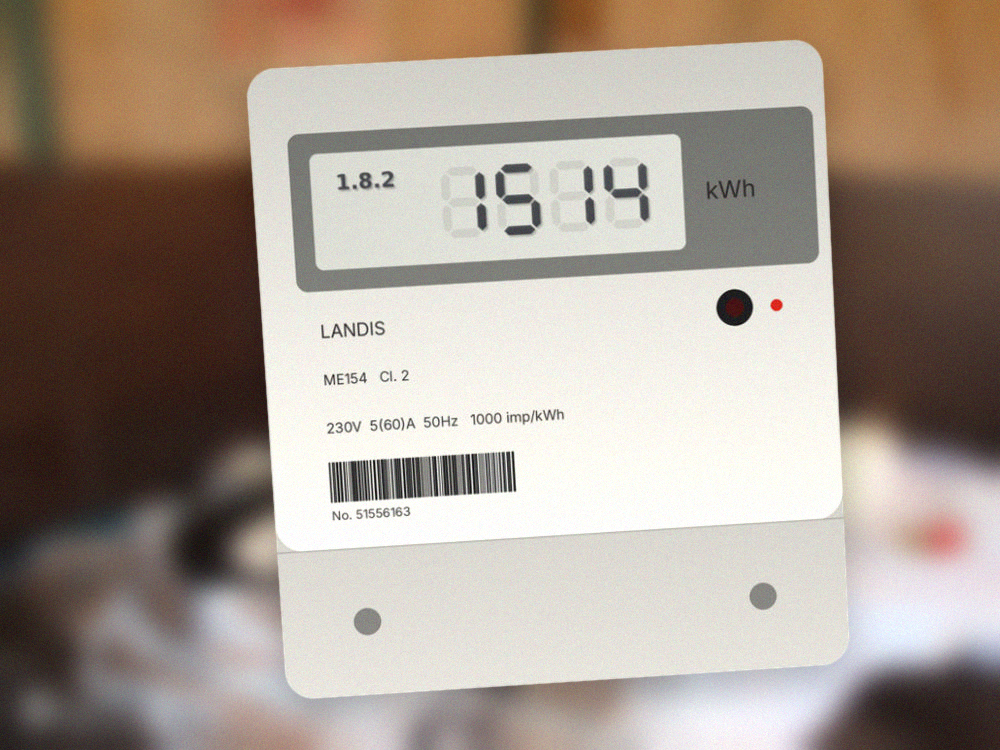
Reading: 1514
